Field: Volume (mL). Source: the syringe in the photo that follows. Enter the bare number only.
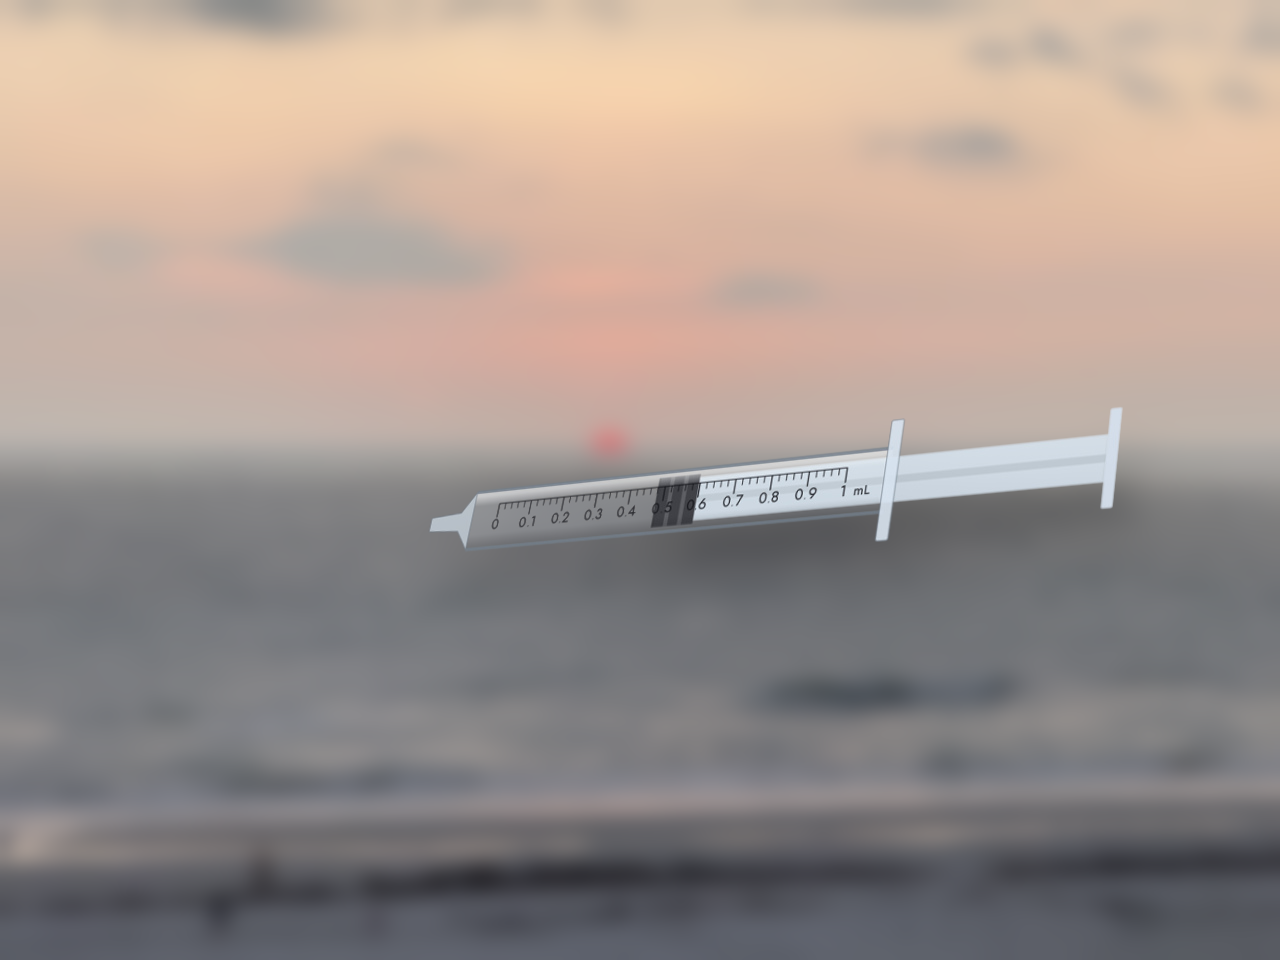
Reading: 0.48
